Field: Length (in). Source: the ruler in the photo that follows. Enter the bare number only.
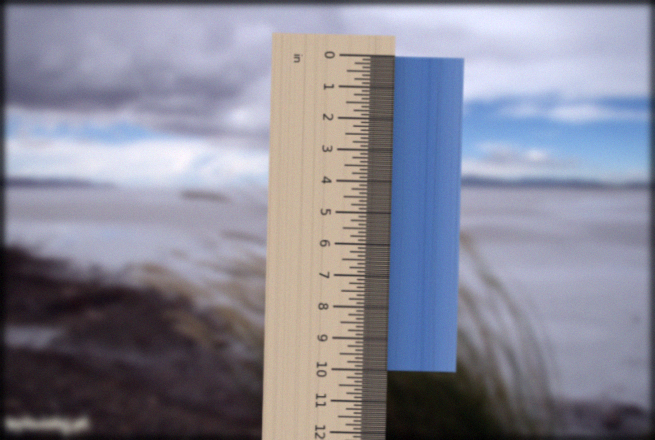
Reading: 10
